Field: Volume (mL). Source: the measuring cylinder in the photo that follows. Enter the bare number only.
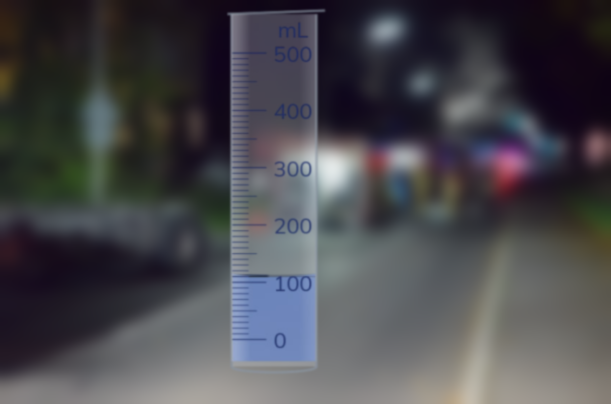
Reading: 110
